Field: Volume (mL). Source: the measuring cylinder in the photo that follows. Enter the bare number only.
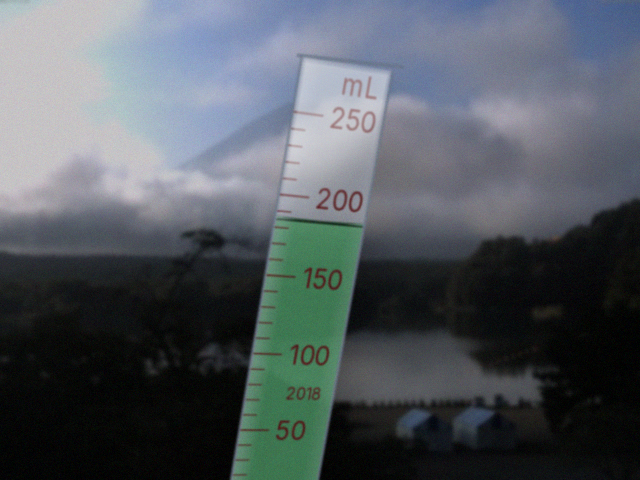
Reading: 185
